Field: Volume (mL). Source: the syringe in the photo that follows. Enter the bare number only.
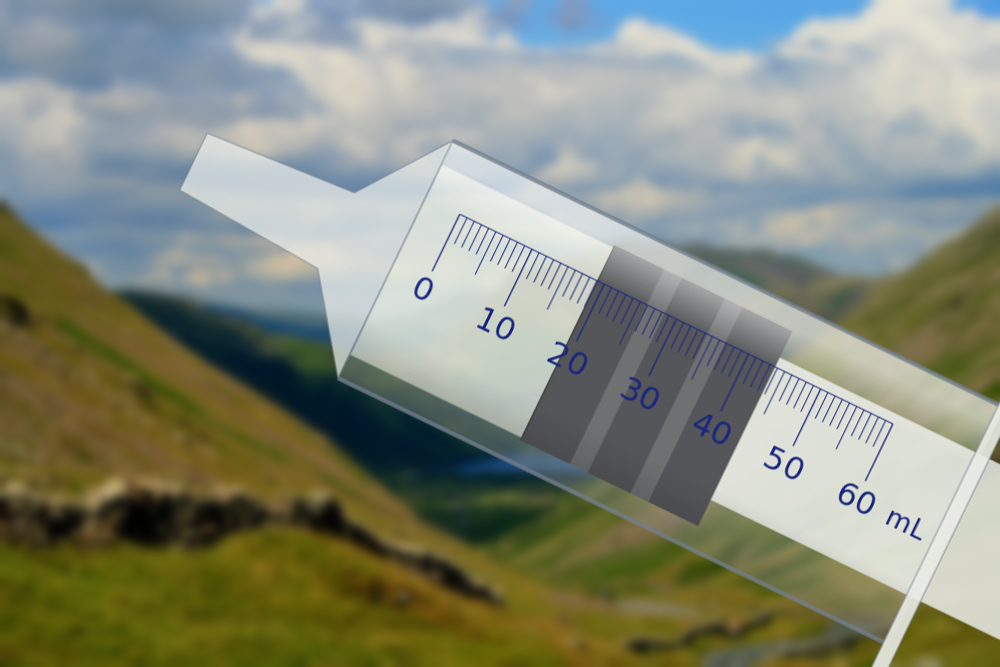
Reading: 19
